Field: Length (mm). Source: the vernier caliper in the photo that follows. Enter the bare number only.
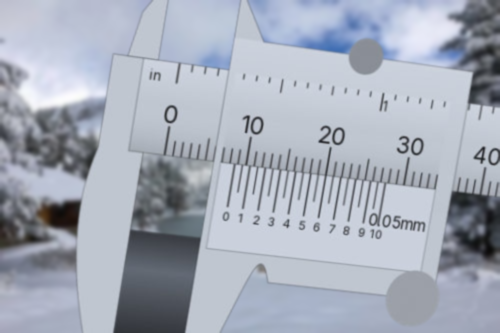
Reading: 8.6
